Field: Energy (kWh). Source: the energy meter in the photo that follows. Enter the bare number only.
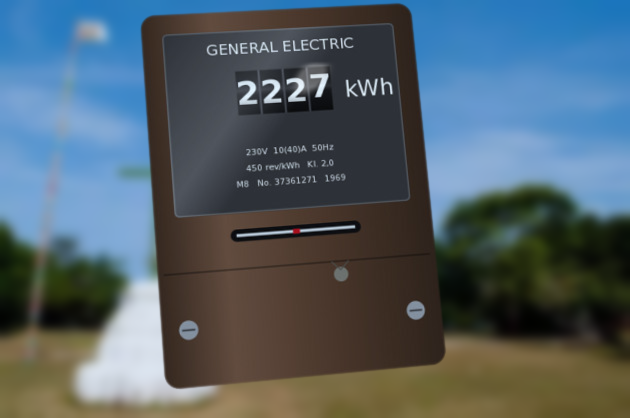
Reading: 2227
